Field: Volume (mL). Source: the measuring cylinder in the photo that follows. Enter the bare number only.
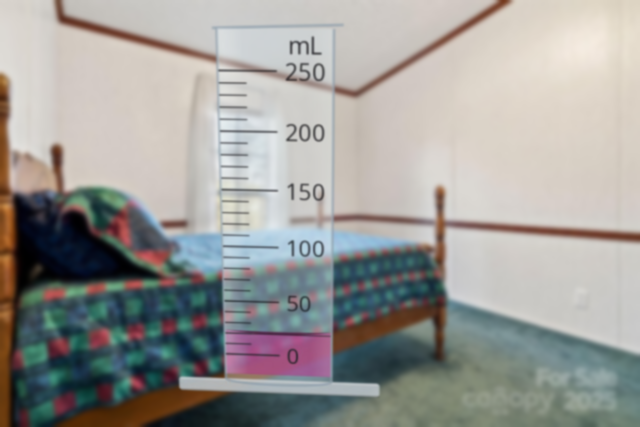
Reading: 20
